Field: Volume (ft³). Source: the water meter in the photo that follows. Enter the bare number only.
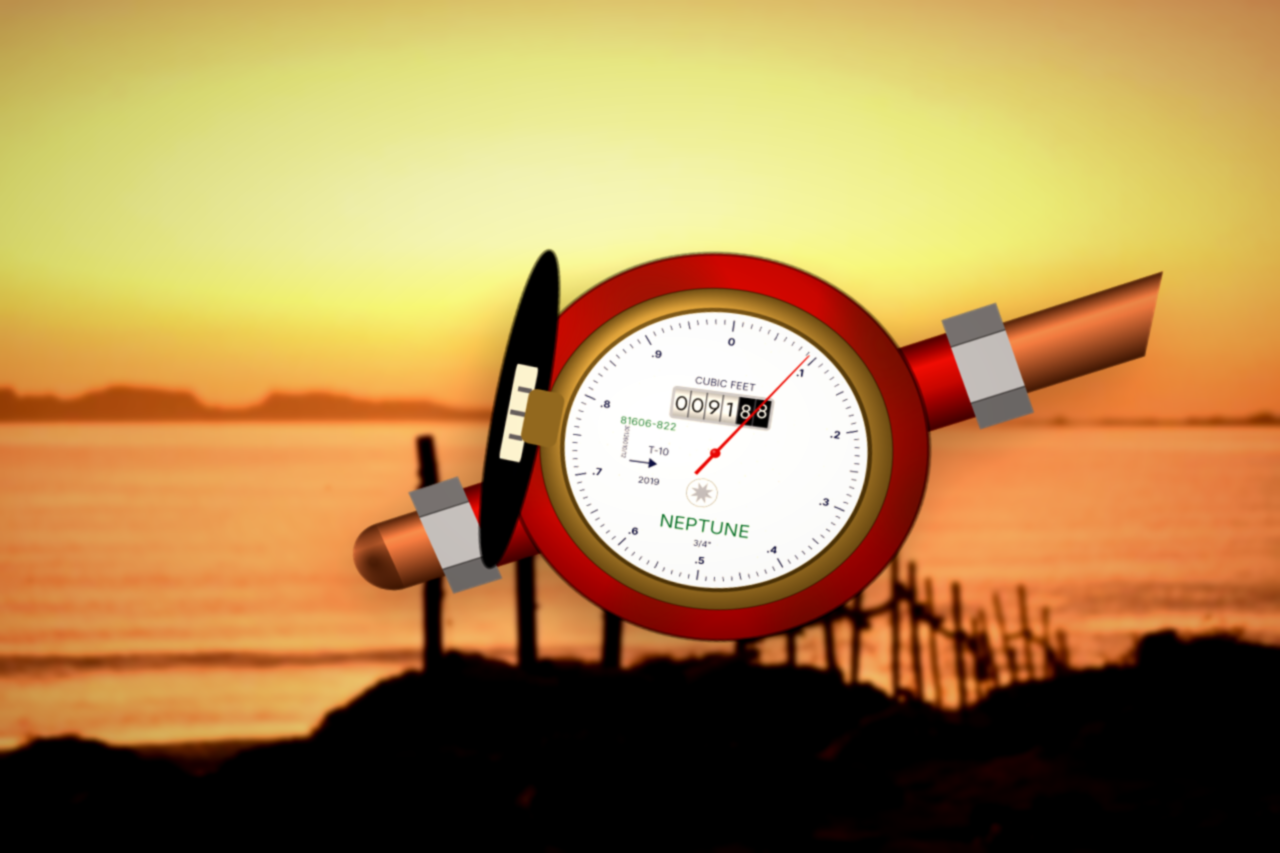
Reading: 9188.09
